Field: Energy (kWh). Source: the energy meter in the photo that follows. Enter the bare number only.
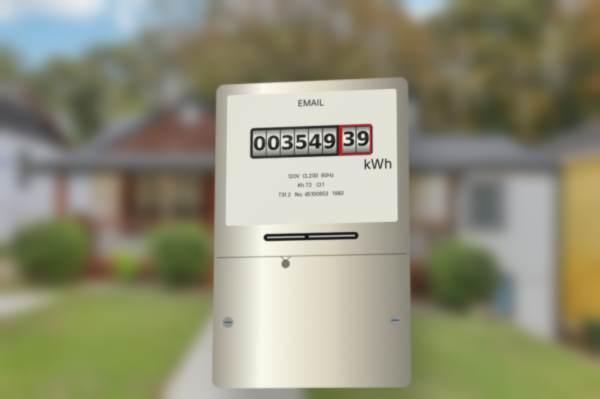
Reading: 3549.39
